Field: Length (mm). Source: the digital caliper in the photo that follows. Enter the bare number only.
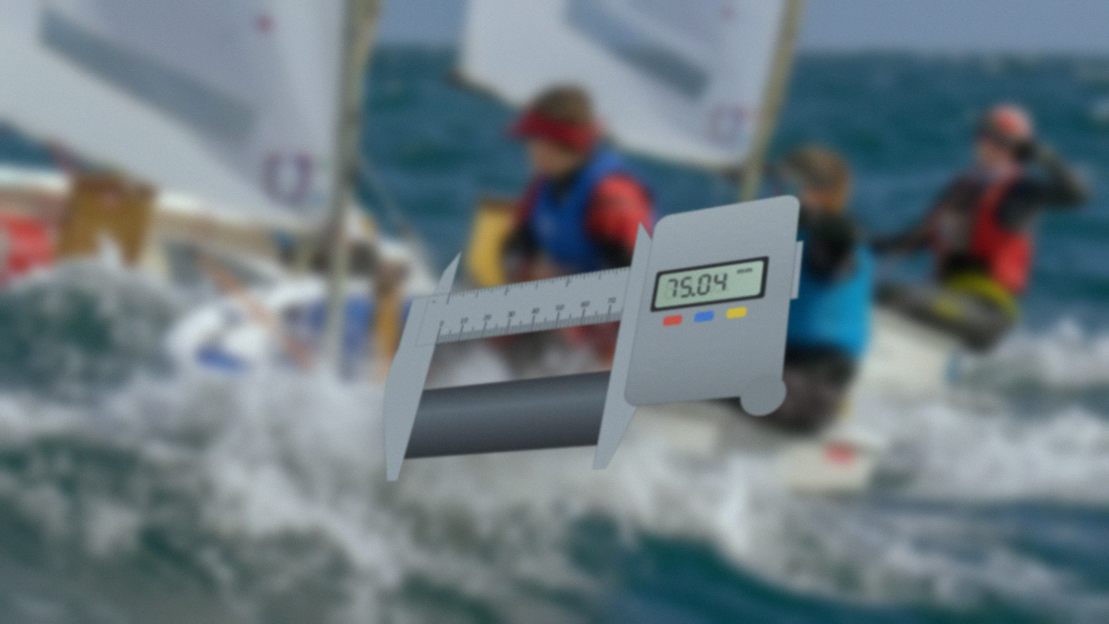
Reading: 75.04
